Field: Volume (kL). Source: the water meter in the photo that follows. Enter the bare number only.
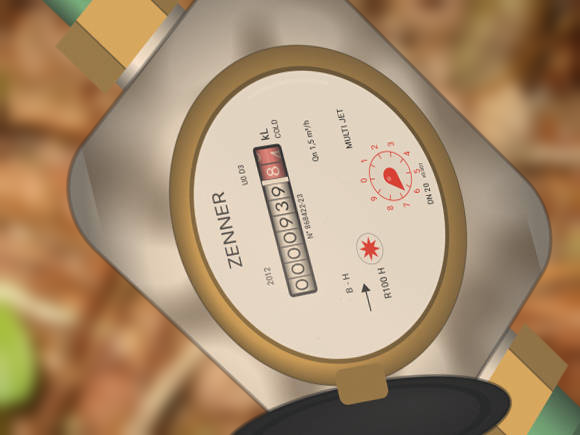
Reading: 939.836
